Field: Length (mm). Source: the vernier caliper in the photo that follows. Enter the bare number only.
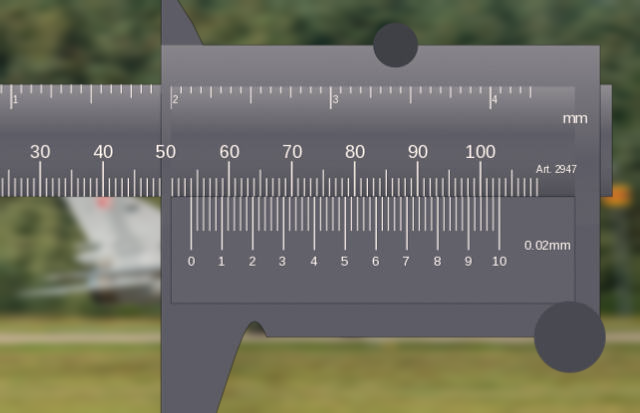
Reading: 54.0
